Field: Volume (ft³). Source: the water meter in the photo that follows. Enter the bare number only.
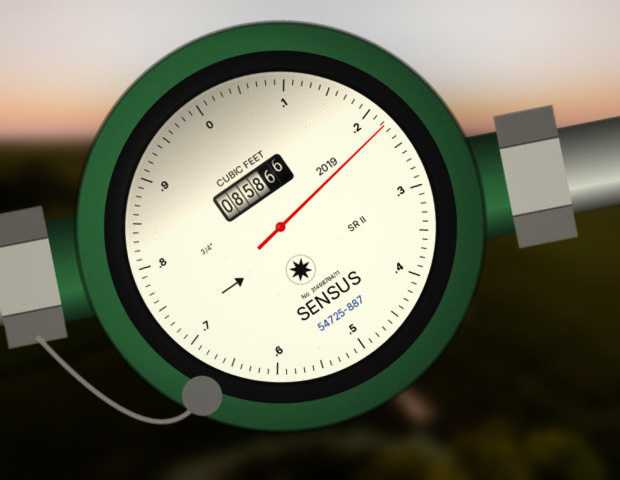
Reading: 85866.22
